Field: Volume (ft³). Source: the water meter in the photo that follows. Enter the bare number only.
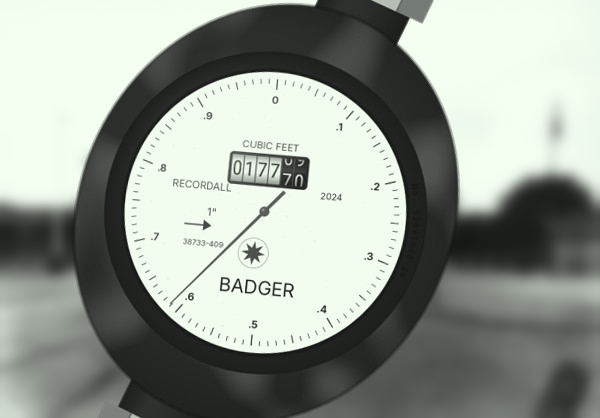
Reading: 17769.61
